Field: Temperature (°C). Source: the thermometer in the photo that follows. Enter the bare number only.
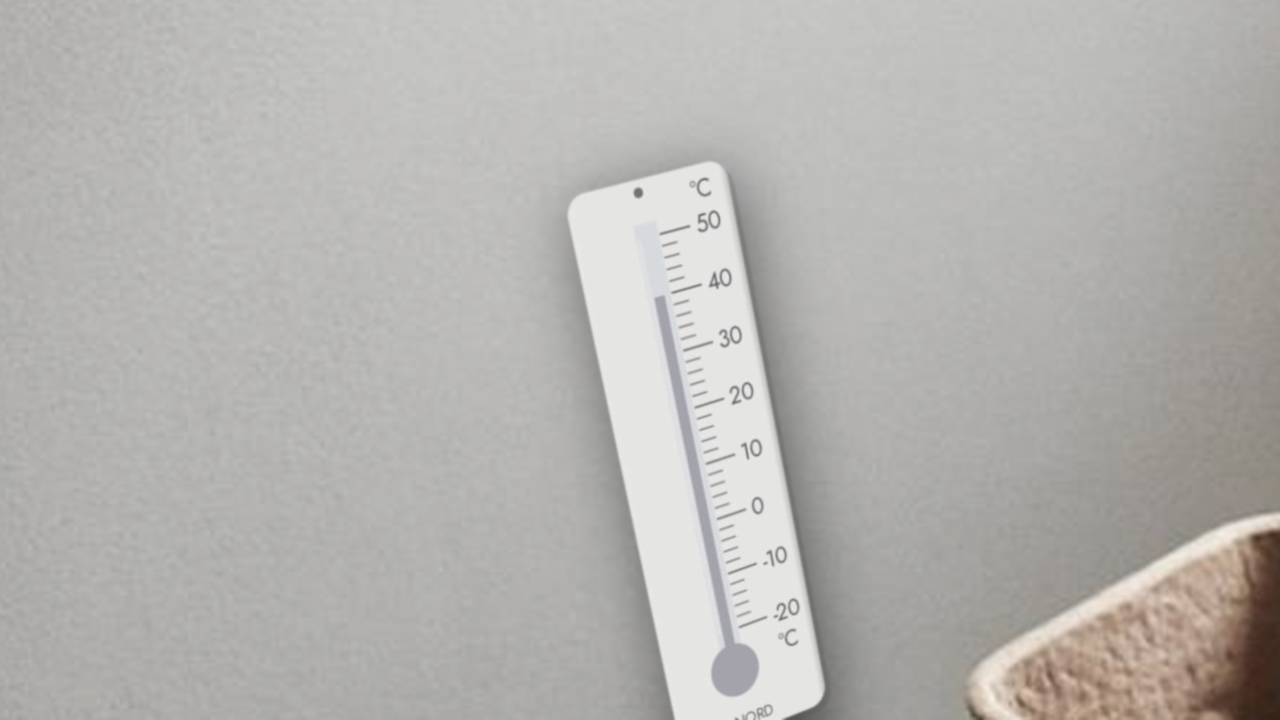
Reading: 40
